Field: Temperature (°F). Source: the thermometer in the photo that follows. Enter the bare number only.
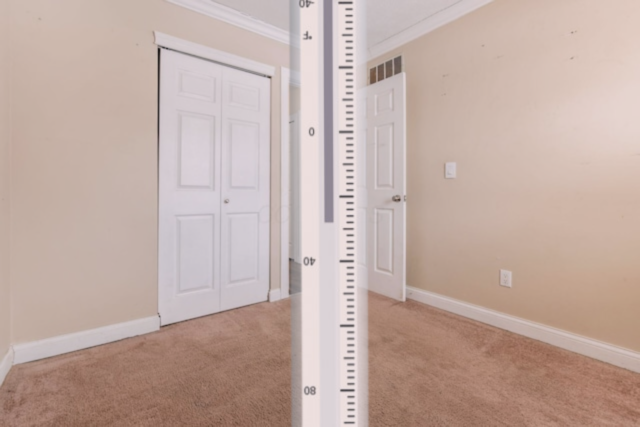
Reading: 28
